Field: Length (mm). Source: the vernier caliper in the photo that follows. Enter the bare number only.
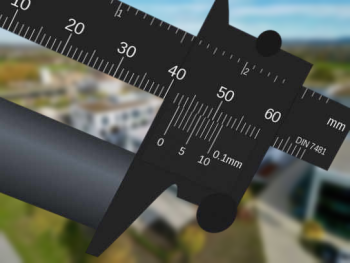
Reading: 43.2
